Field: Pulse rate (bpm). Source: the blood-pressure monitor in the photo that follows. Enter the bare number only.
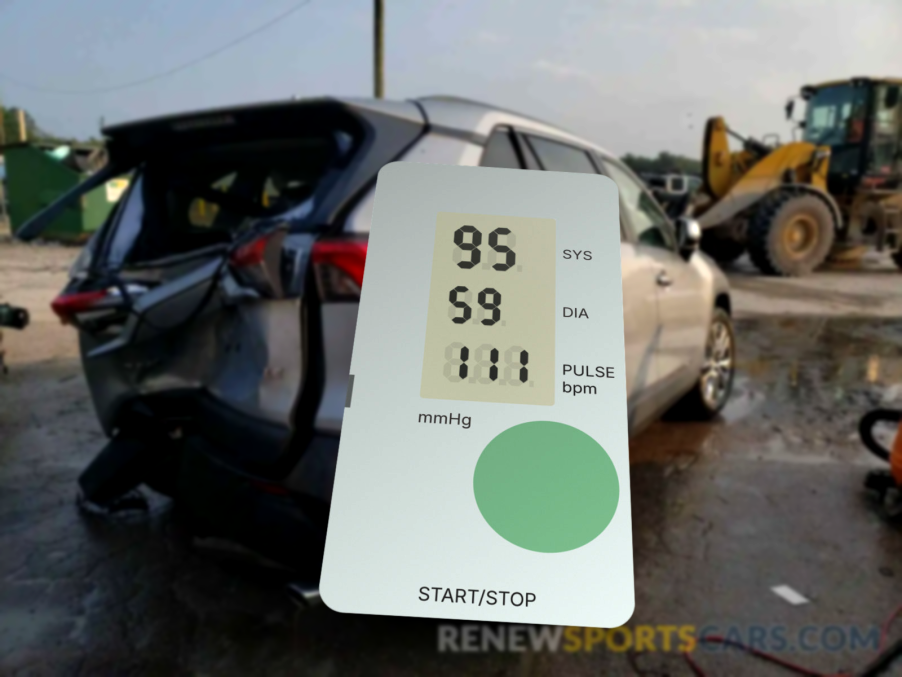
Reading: 111
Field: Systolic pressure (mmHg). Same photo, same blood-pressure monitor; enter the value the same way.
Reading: 95
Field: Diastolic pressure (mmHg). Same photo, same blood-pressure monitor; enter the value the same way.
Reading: 59
